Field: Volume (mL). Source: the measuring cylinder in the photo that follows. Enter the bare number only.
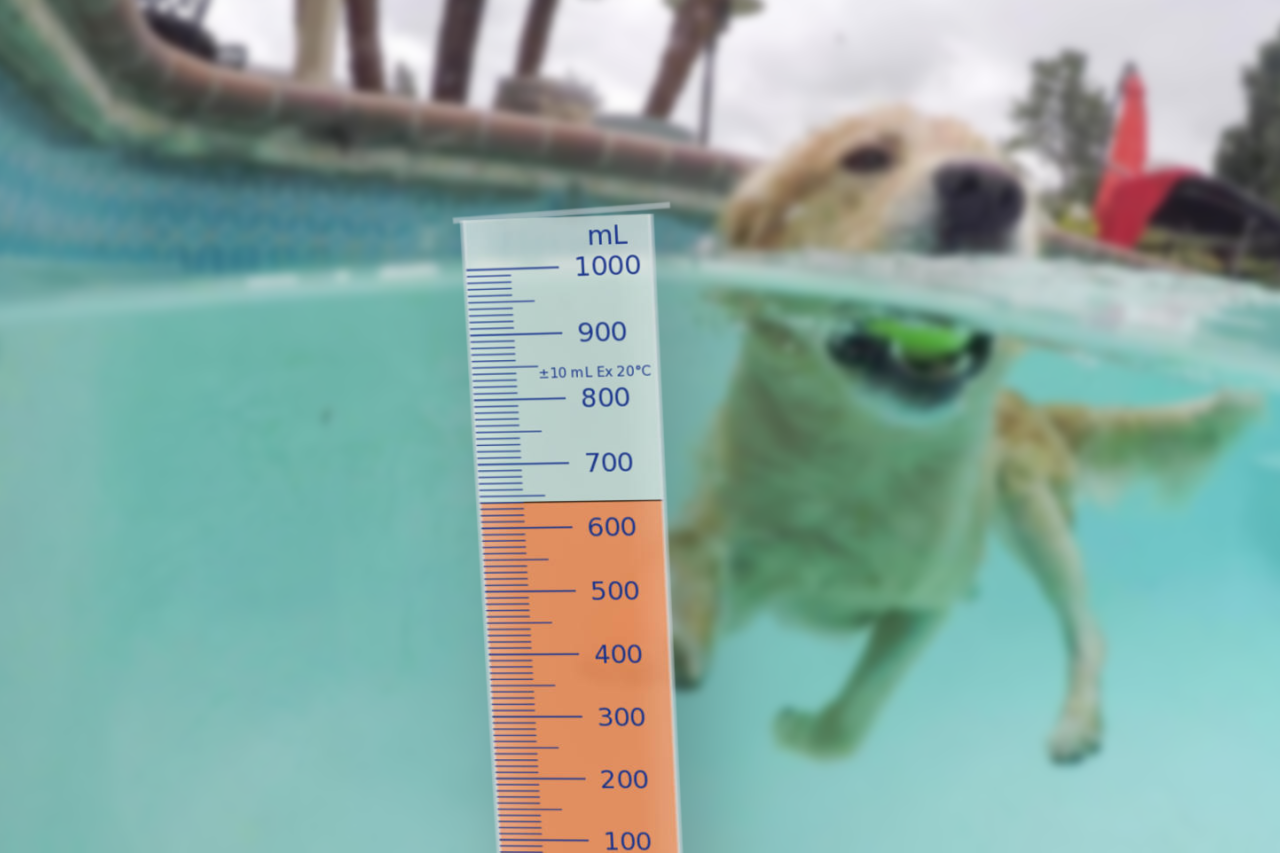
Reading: 640
